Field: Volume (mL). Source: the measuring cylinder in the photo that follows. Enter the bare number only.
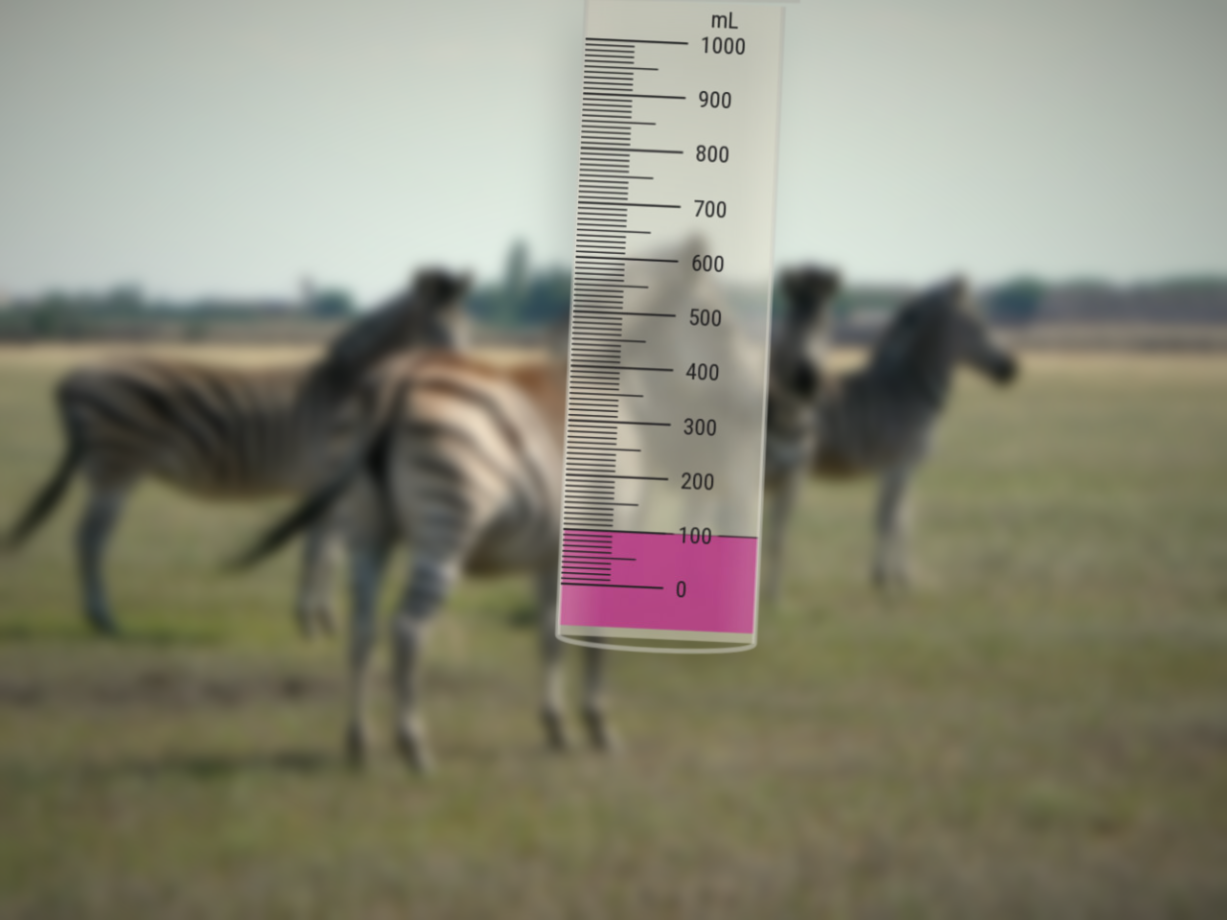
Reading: 100
